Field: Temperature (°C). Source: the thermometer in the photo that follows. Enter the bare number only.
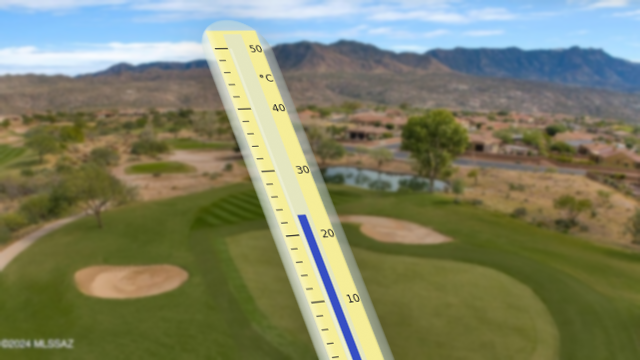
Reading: 23
